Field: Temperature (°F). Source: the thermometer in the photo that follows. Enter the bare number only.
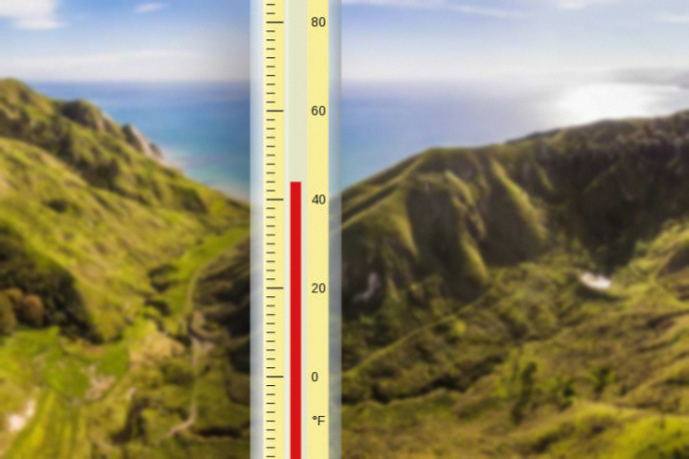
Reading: 44
